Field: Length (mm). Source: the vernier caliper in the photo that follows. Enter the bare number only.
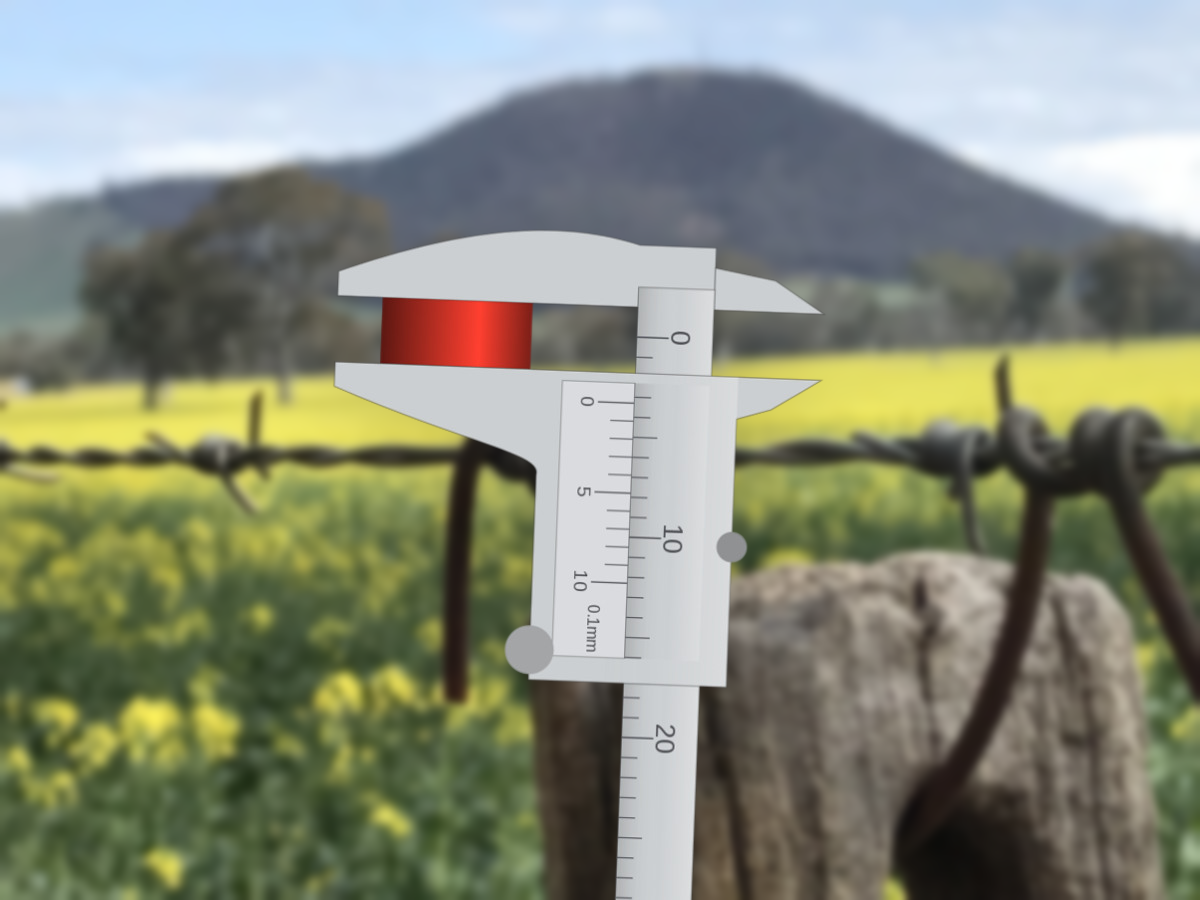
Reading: 3.3
